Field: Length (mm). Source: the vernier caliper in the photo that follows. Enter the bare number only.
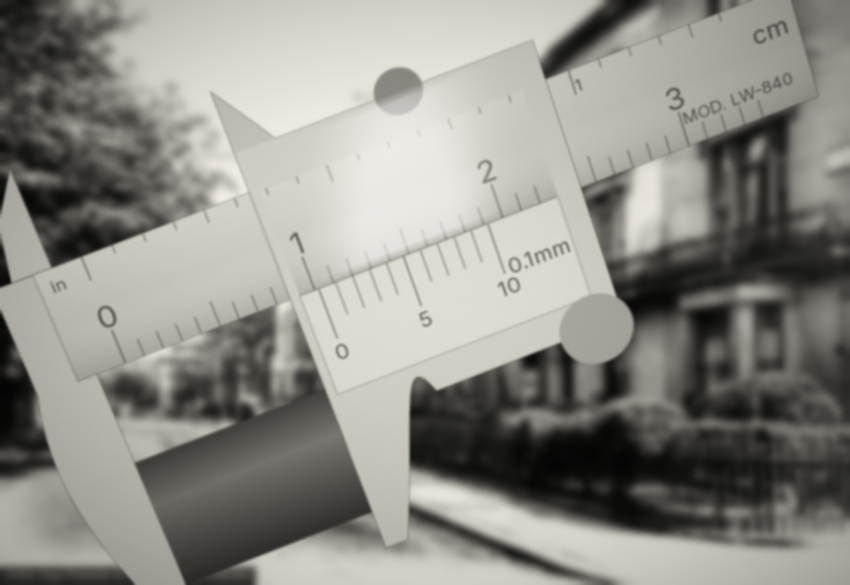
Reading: 10.2
